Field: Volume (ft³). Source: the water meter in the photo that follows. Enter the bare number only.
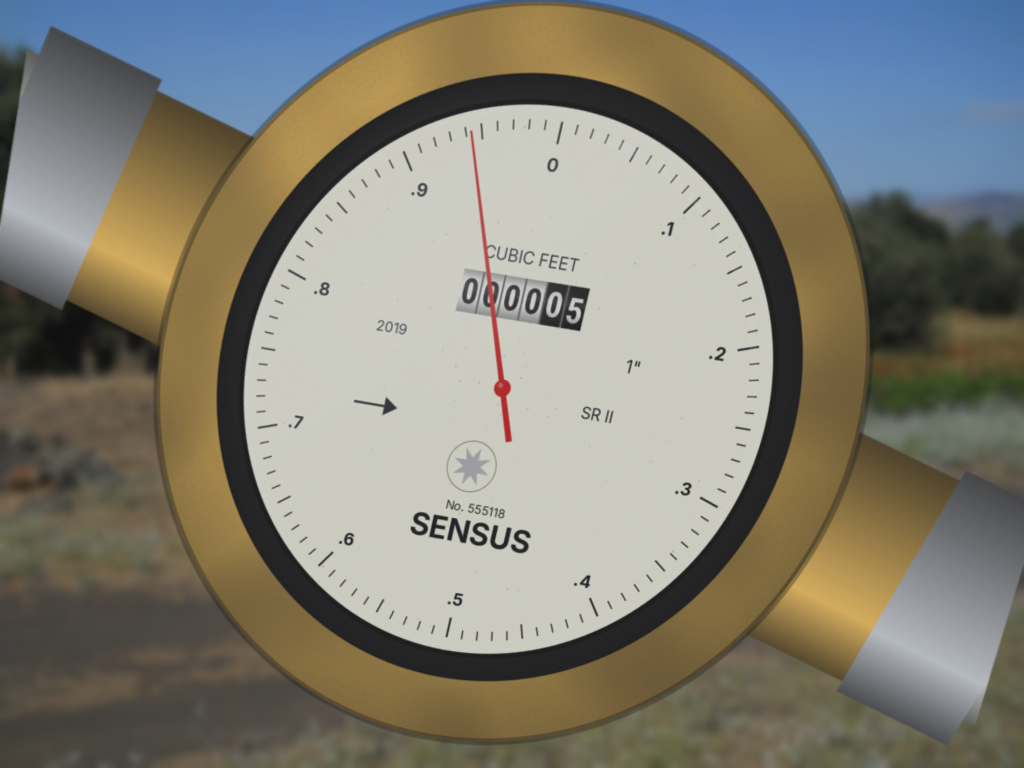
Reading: 4.94
